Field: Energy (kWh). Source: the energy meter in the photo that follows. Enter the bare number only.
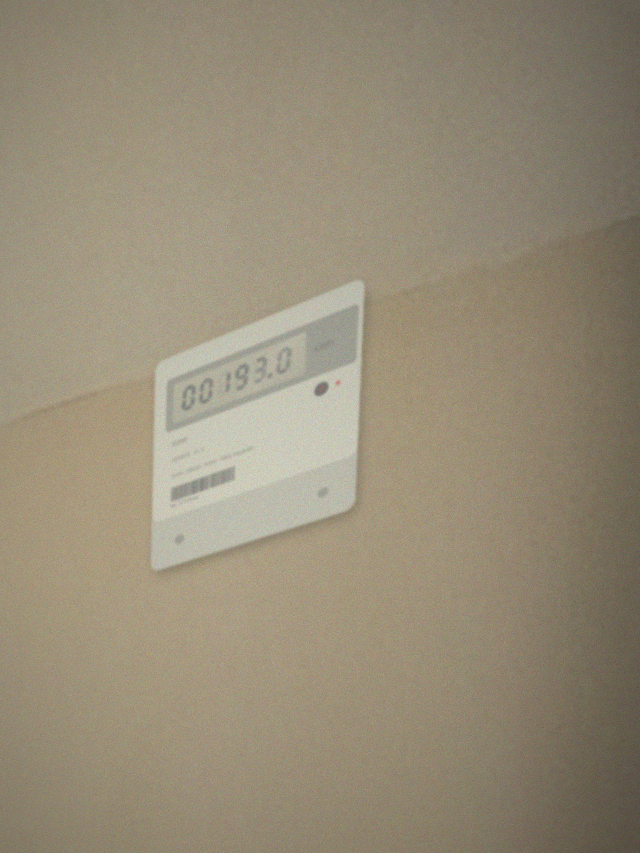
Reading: 193.0
